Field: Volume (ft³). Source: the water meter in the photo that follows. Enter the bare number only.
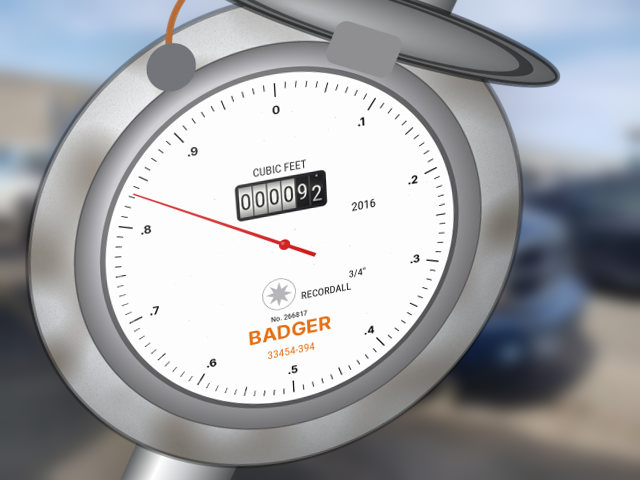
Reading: 91.83
